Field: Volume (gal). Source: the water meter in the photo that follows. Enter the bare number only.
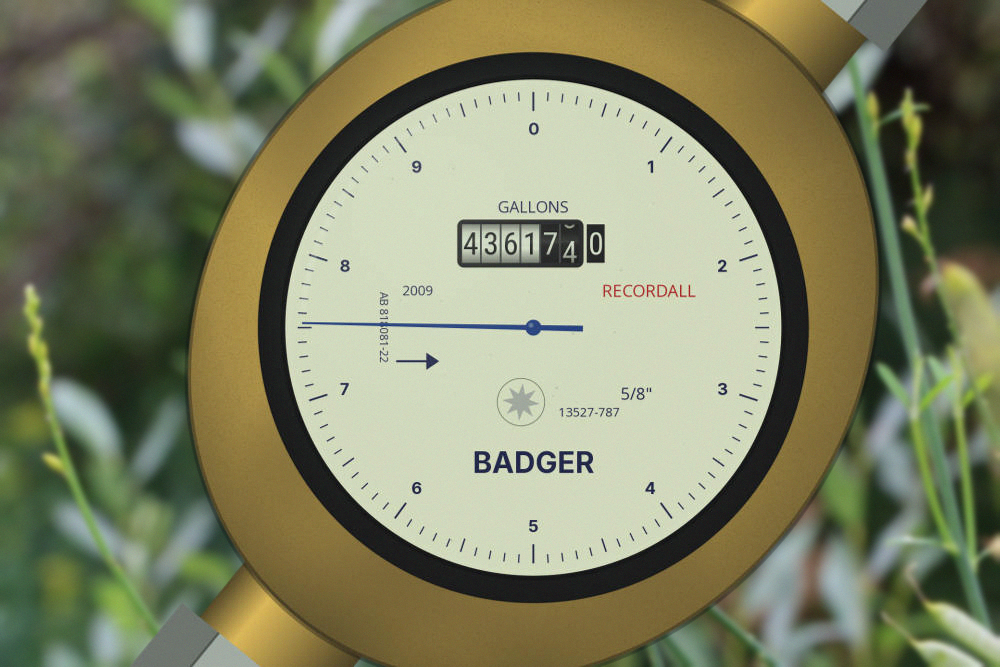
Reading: 4361737.5
